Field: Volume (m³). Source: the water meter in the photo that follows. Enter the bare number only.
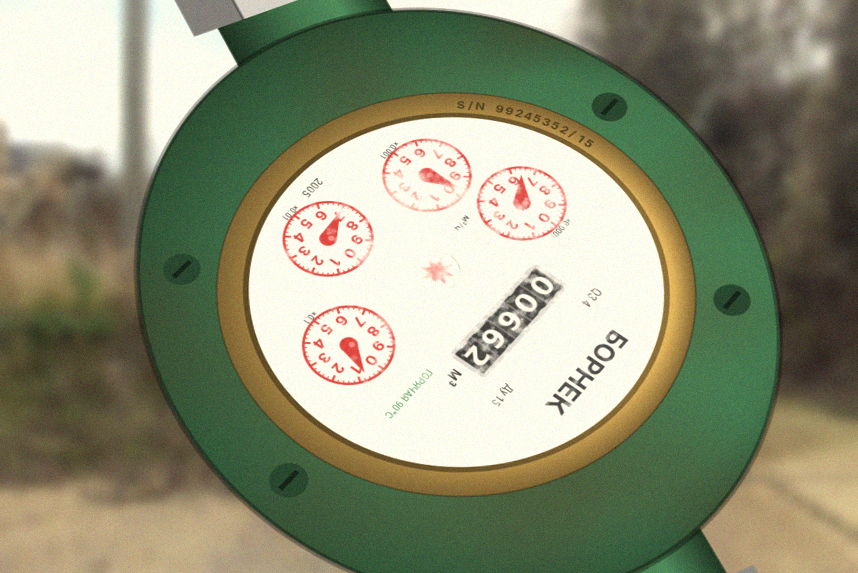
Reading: 662.0696
